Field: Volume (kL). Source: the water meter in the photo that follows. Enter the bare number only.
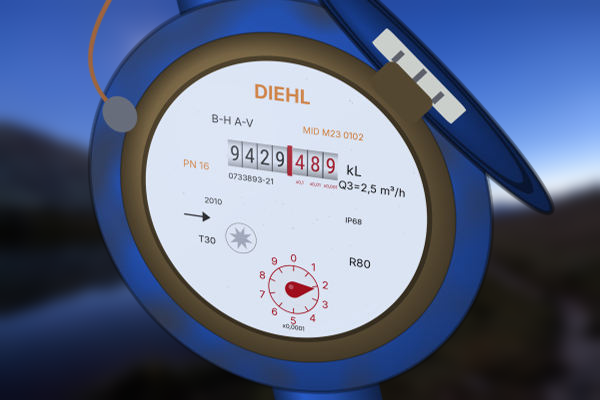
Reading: 9429.4892
